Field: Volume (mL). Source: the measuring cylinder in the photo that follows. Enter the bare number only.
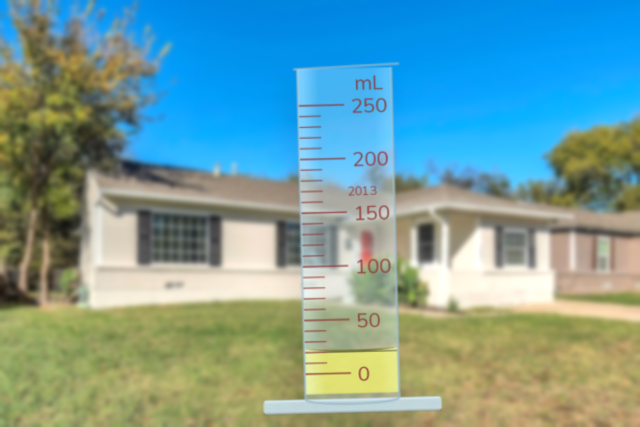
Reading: 20
